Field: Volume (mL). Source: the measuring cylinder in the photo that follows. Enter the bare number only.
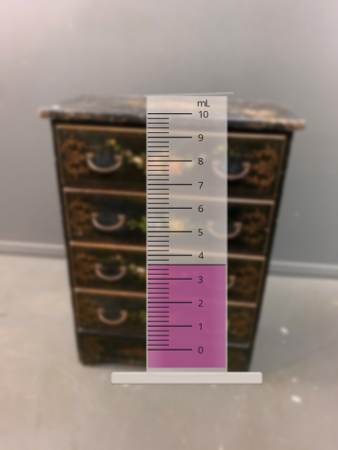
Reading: 3.6
